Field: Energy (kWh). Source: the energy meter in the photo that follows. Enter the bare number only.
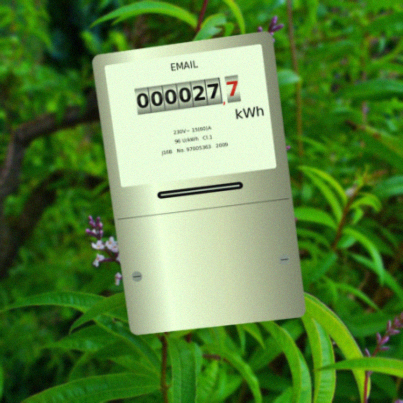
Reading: 27.7
